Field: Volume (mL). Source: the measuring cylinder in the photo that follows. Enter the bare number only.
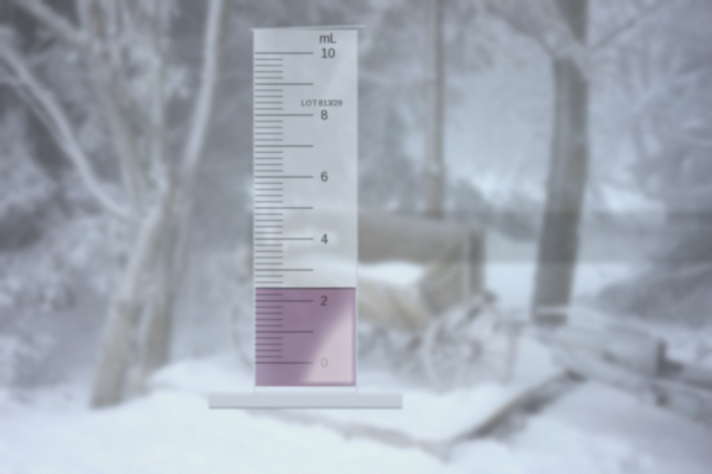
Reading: 2.4
